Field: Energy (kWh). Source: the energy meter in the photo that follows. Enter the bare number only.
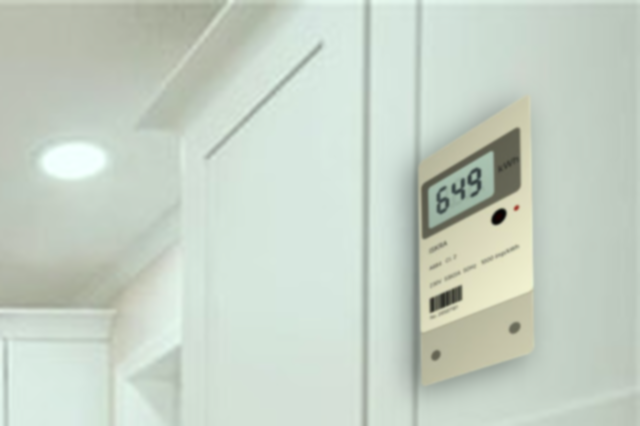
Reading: 649
